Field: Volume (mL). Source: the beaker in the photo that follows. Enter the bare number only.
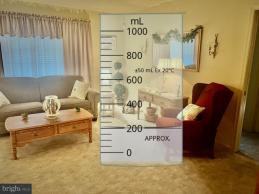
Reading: 200
